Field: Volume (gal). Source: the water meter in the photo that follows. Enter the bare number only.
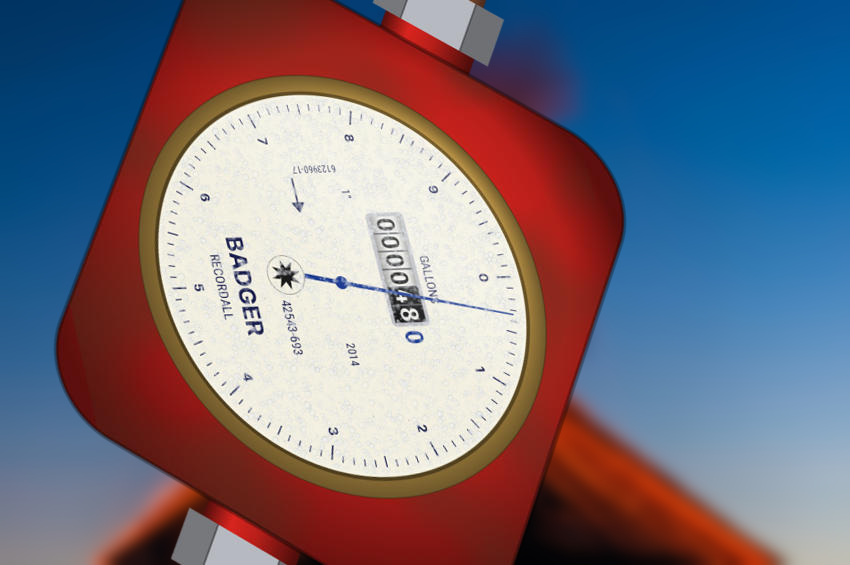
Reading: 480.3
